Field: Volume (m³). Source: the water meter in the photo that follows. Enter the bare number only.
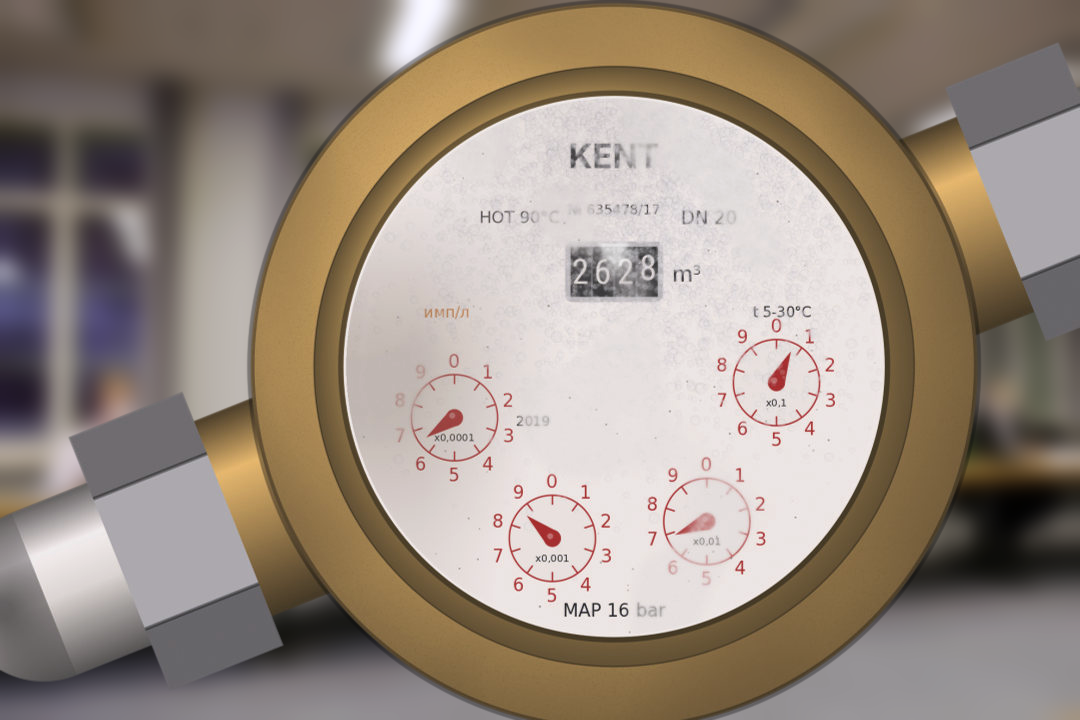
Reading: 2628.0686
